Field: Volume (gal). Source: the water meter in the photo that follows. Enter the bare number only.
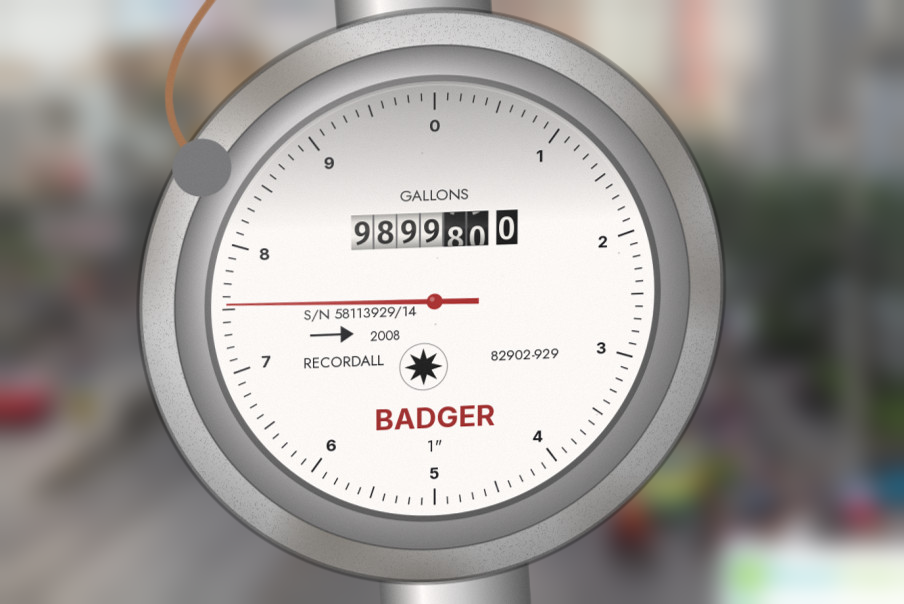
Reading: 9899797.5
